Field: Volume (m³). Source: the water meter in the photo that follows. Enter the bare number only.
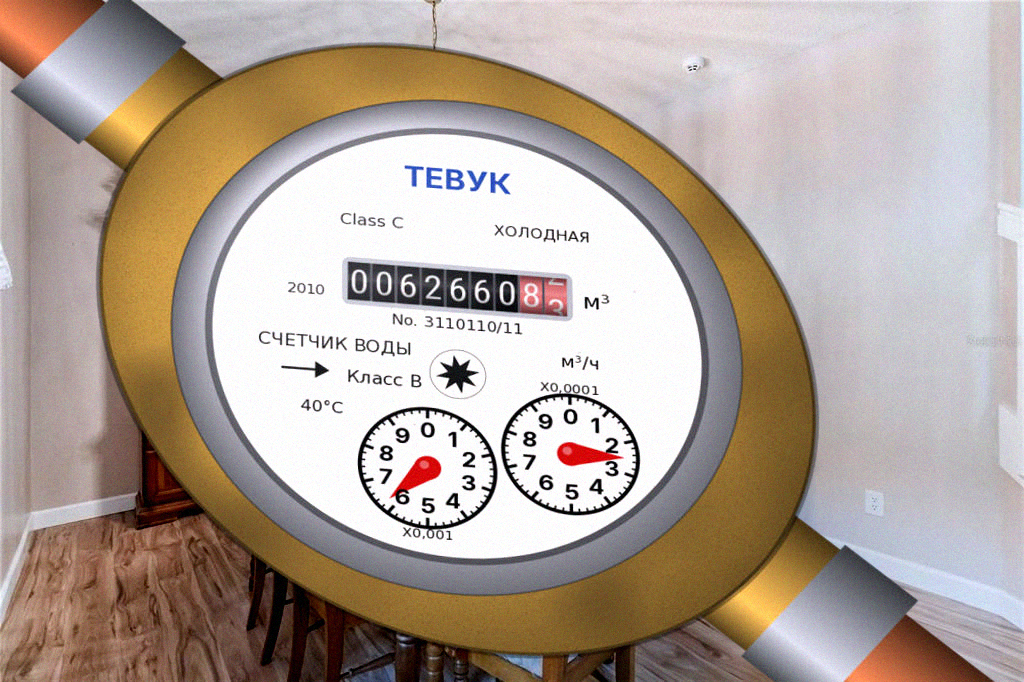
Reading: 62660.8262
